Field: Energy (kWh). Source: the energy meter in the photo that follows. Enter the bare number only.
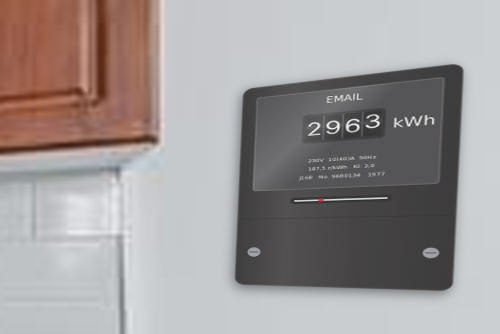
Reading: 2963
